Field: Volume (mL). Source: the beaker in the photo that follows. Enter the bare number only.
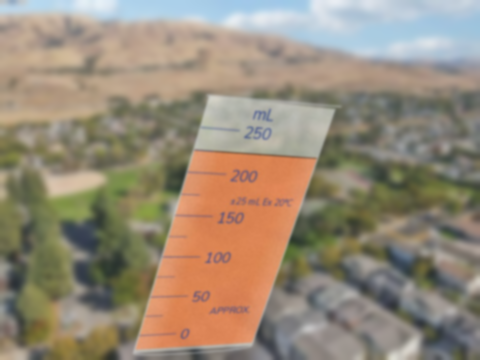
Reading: 225
